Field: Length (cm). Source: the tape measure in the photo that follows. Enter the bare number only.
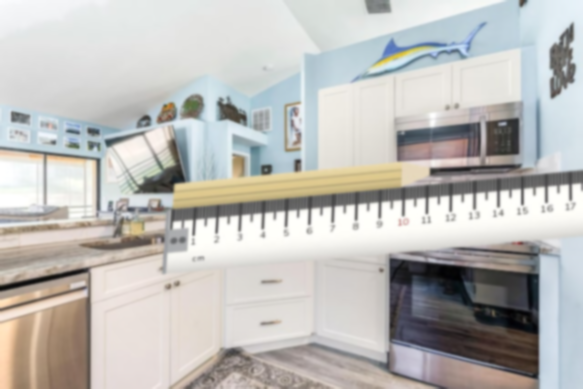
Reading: 11.5
